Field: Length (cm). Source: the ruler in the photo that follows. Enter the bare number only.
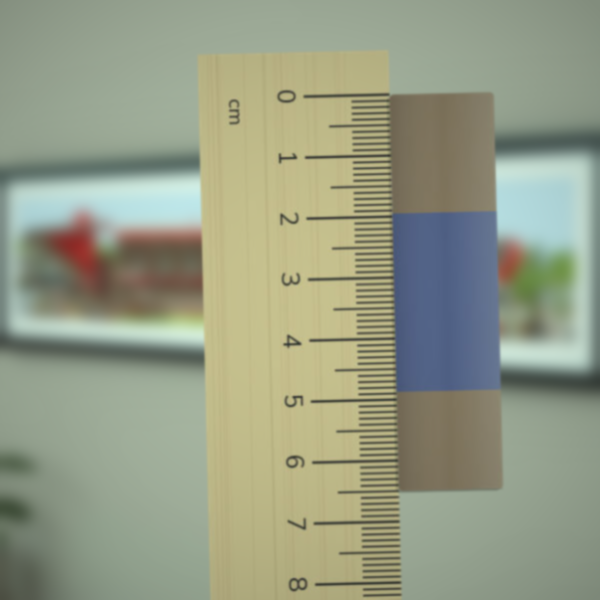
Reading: 6.5
